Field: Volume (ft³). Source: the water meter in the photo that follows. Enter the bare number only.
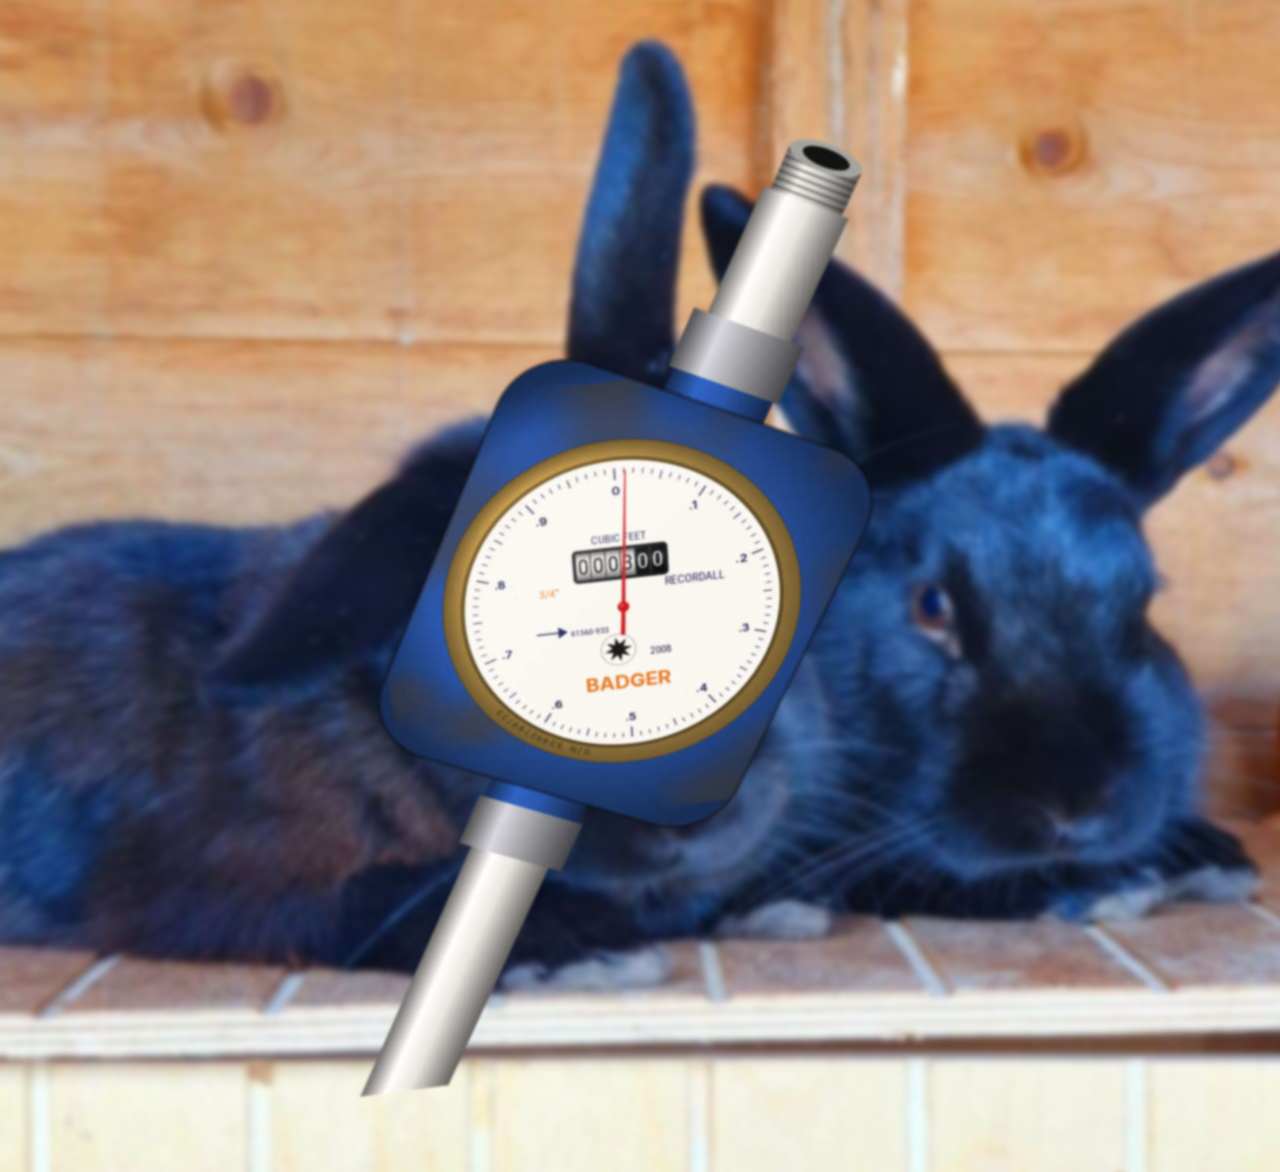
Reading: 300.01
